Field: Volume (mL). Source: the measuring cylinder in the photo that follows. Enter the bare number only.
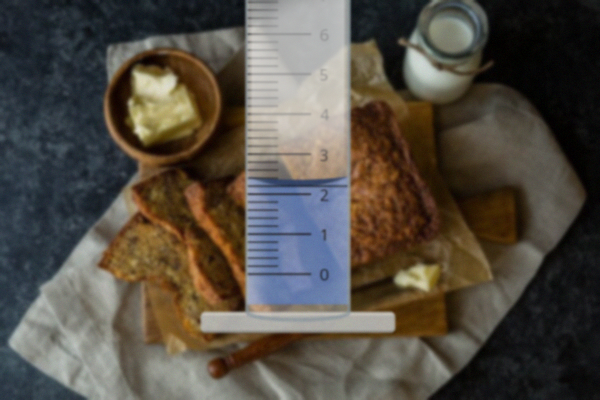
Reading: 2.2
